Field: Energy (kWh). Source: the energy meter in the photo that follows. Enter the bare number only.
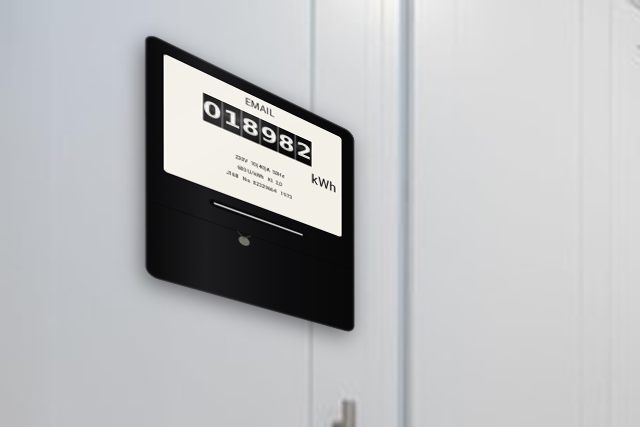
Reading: 18982
